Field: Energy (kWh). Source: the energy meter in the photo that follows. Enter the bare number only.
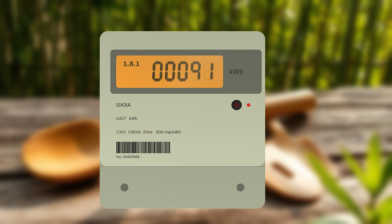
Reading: 91
